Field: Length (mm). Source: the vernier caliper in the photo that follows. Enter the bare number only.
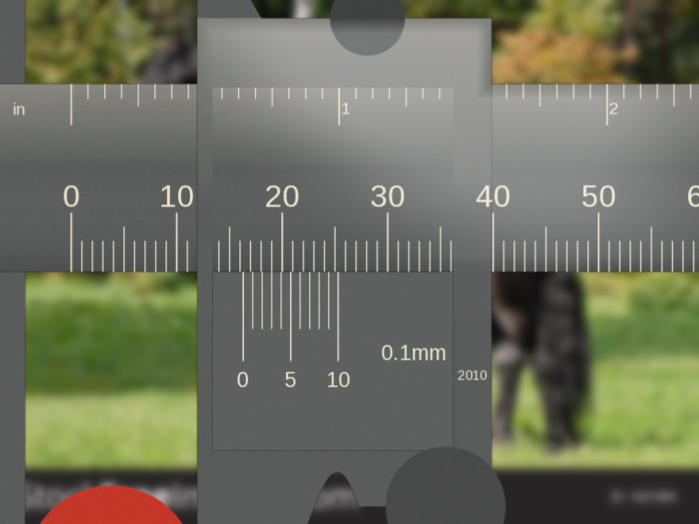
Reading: 16.3
